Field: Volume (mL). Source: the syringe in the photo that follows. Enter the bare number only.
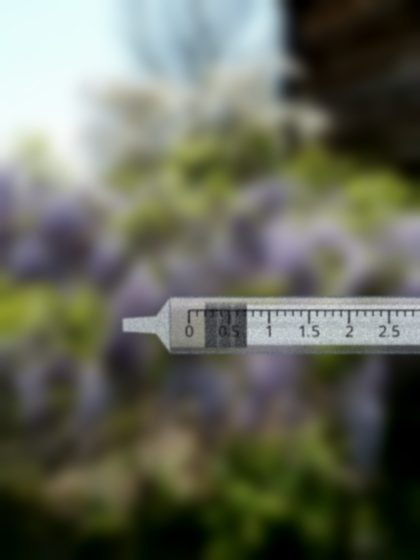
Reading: 0.2
